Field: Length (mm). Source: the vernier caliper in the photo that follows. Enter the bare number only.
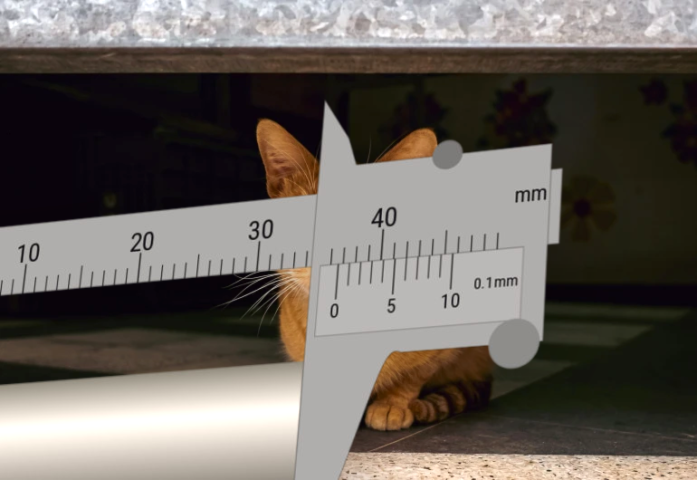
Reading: 36.6
